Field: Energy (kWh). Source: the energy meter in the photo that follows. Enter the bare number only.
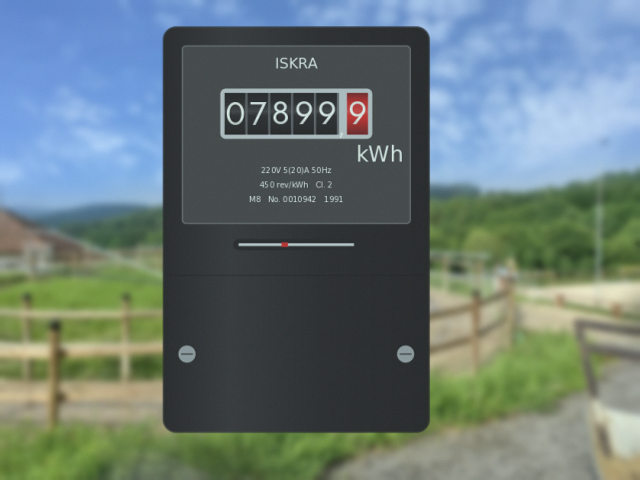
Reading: 7899.9
